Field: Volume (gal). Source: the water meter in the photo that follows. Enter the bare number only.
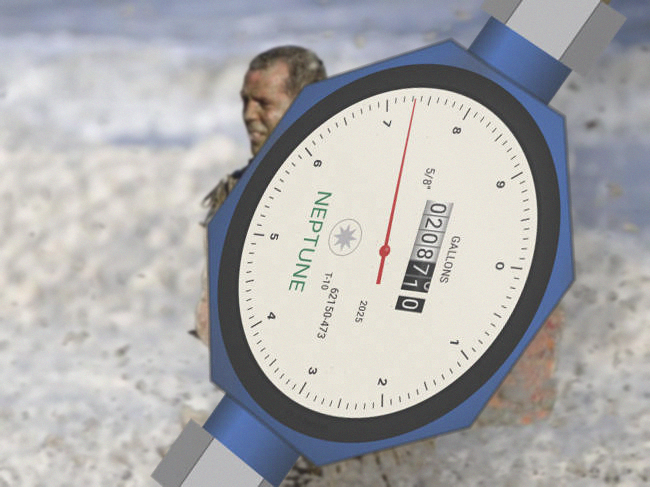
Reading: 208707.3
